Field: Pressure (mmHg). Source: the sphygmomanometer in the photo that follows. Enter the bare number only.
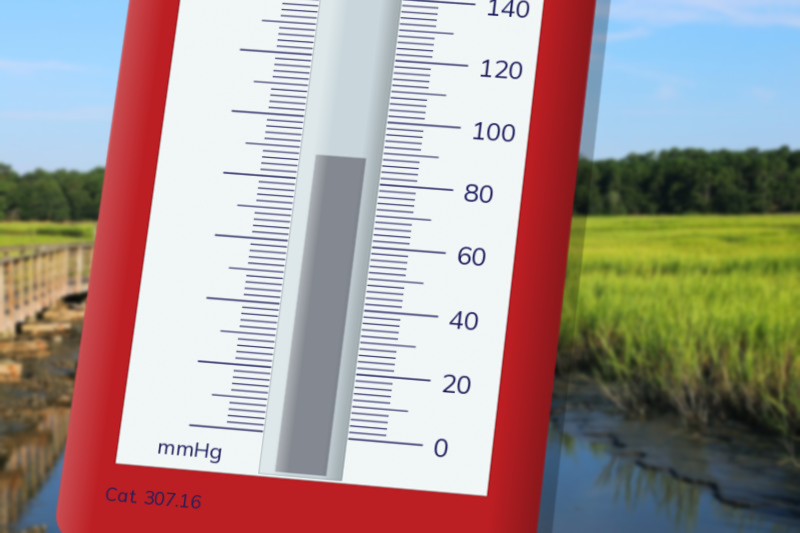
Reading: 88
